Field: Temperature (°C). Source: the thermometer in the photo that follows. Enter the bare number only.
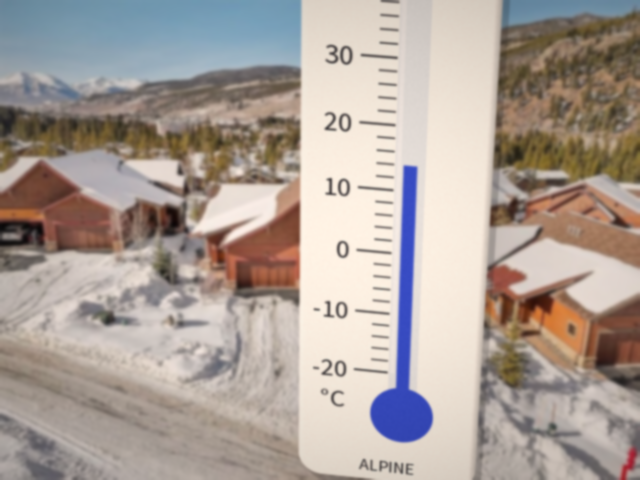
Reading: 14
